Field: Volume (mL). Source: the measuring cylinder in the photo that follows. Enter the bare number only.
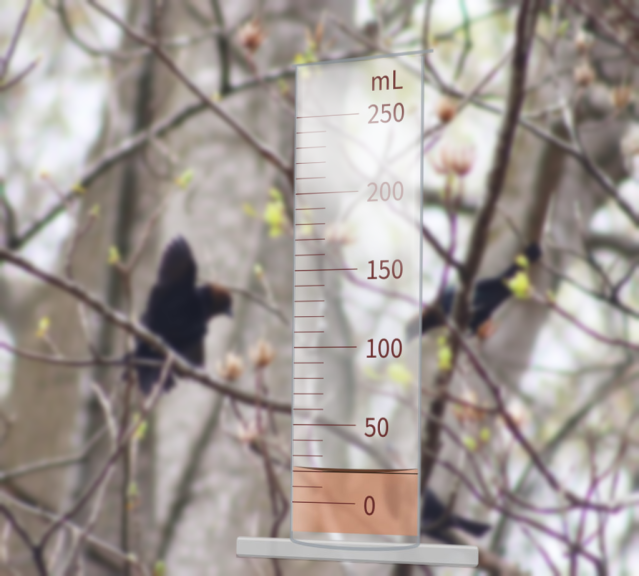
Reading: 20
